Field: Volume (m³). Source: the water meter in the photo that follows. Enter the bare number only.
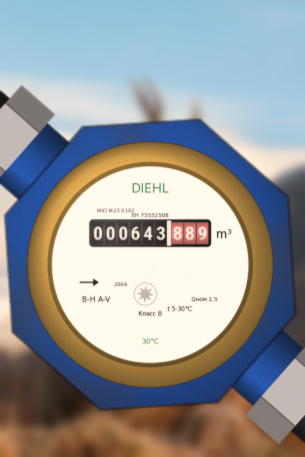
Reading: 643.889
